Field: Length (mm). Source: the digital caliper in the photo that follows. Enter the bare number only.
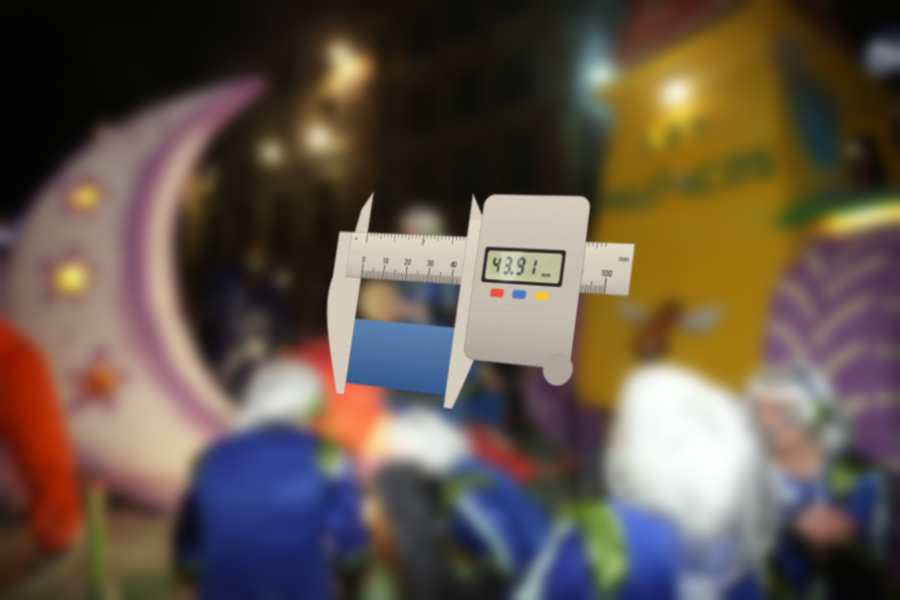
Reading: 43.91
